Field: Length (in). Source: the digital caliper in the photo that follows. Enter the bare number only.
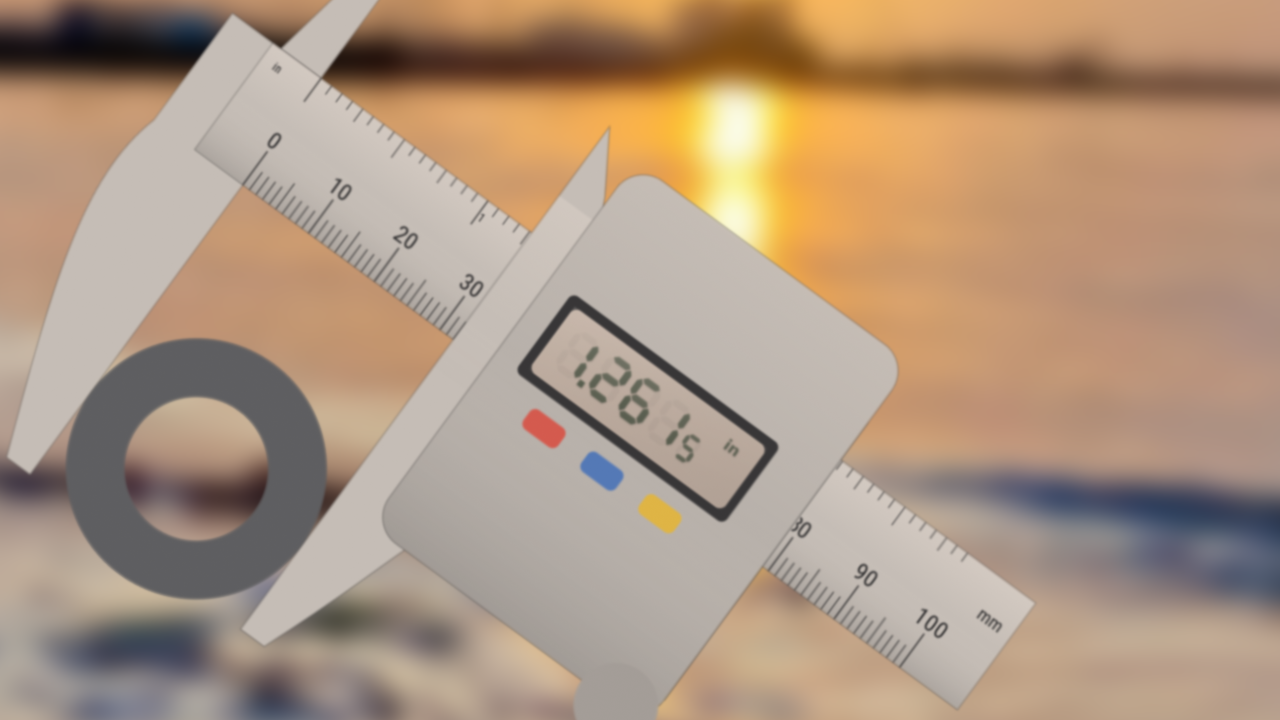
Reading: 1.2615
